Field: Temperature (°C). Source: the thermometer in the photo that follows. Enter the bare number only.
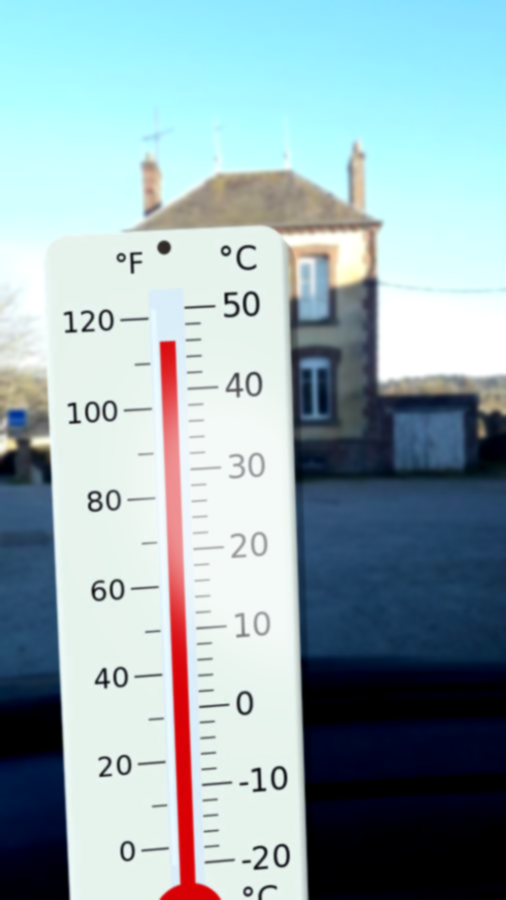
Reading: 46
